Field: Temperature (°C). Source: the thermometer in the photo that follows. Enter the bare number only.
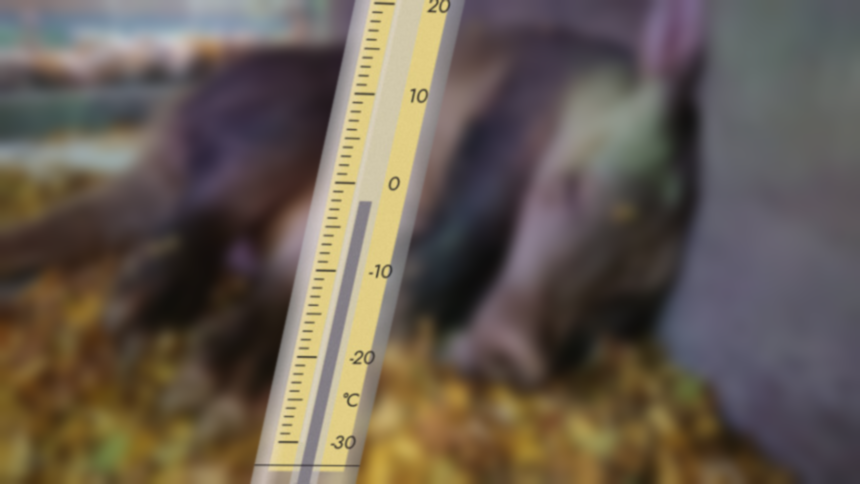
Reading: -2
